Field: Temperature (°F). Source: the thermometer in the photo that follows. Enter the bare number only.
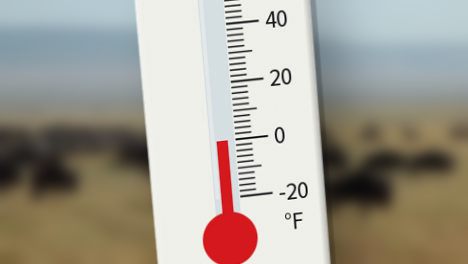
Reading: 0
